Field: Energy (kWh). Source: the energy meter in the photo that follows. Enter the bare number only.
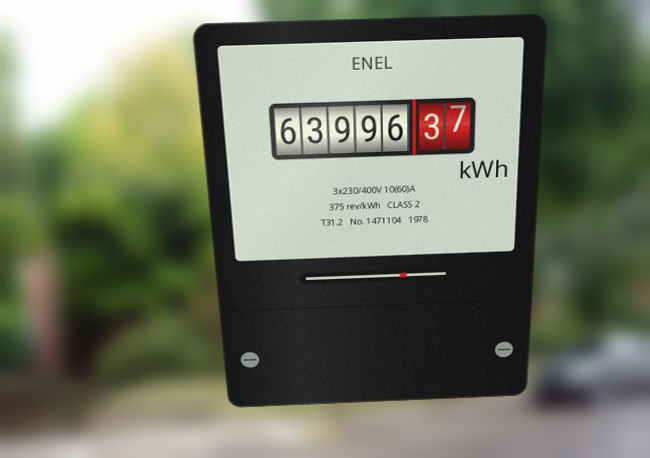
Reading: 63996.37
